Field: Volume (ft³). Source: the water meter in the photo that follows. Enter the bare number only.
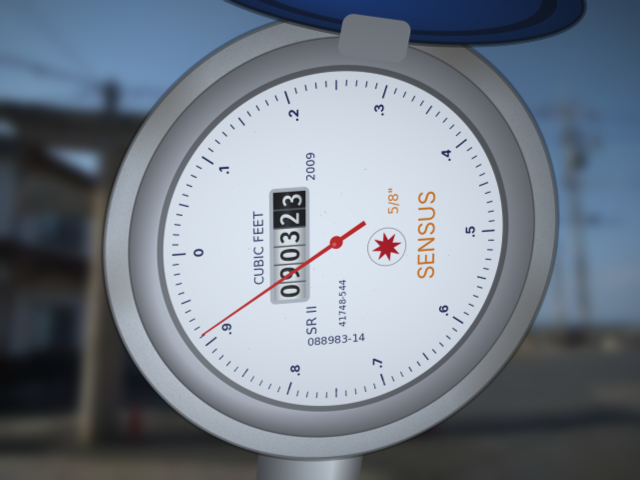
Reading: 90322.91
